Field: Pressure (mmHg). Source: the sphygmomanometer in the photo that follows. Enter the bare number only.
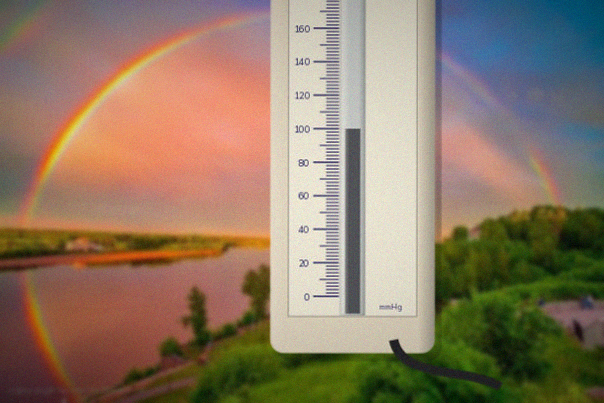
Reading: 100
